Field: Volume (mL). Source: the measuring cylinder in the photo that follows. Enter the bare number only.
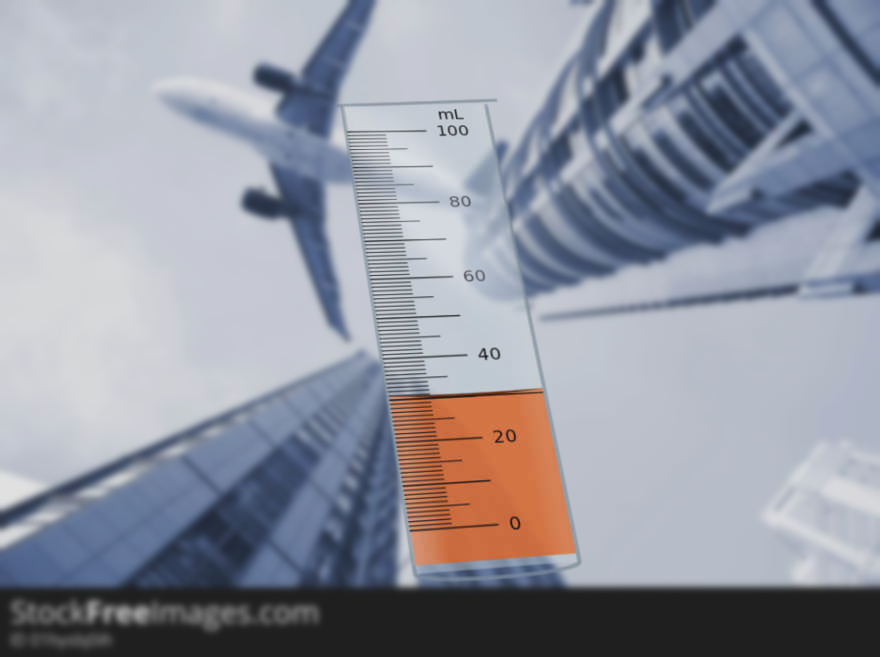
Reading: 30
